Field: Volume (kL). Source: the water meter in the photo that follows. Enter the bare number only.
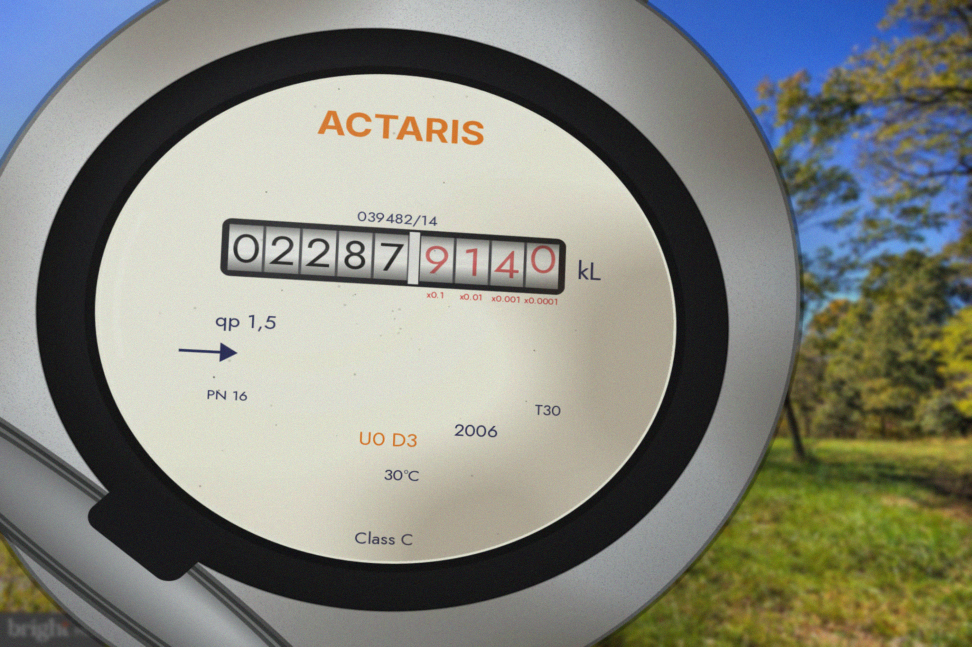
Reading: 2287.9140
